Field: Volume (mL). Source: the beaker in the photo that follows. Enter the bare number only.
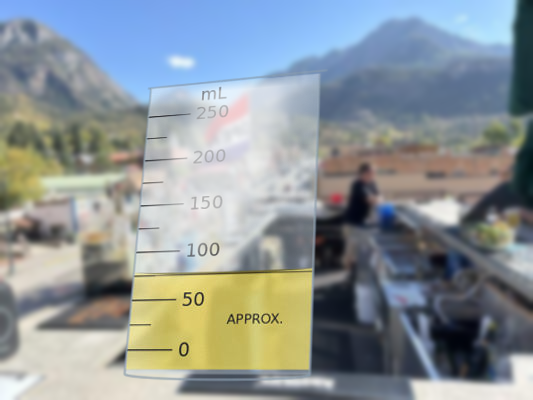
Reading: 75
